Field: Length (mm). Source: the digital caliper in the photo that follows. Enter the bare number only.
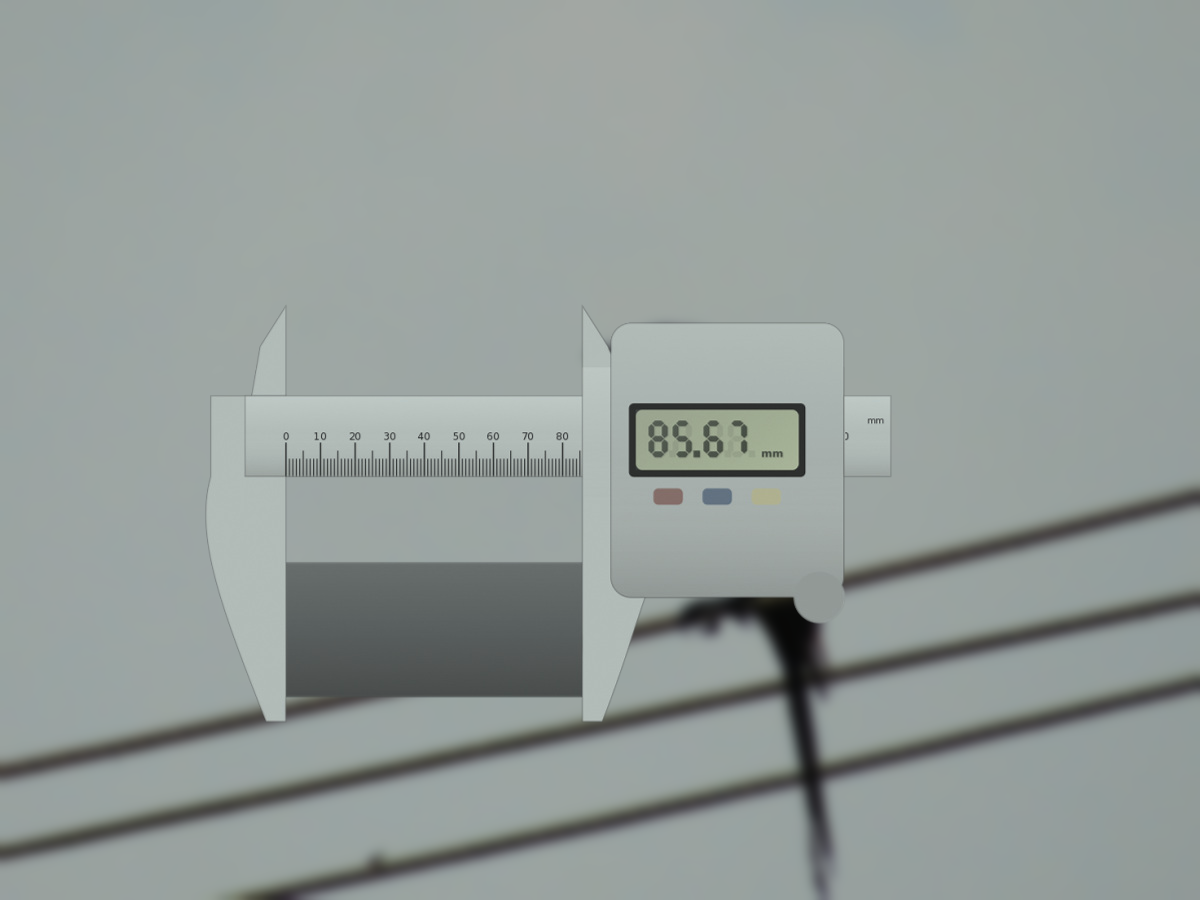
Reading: 85.67
